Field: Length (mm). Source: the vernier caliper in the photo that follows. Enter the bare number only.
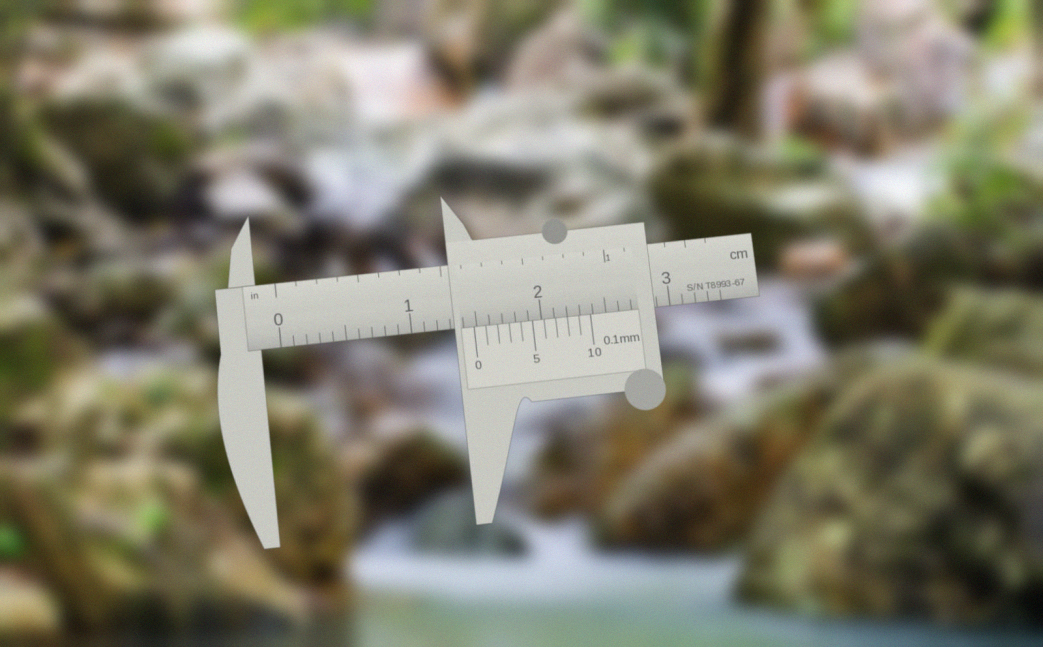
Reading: 14.8
